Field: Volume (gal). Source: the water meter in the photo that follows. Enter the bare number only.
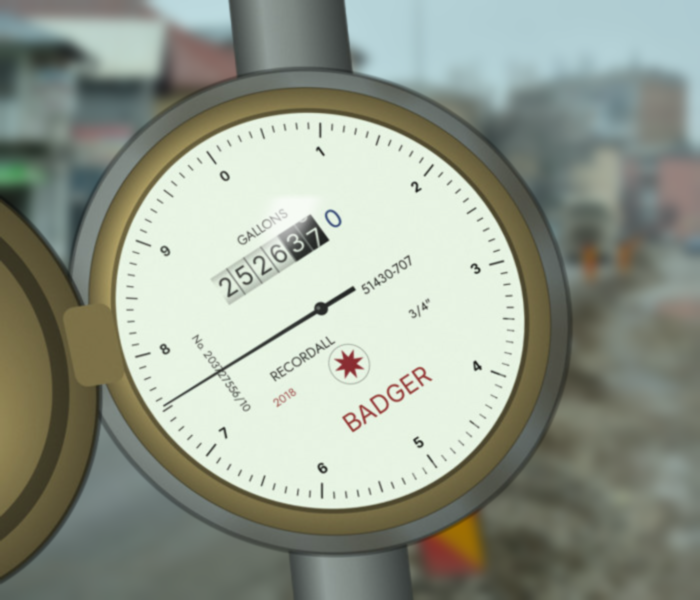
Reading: 2526367.5
